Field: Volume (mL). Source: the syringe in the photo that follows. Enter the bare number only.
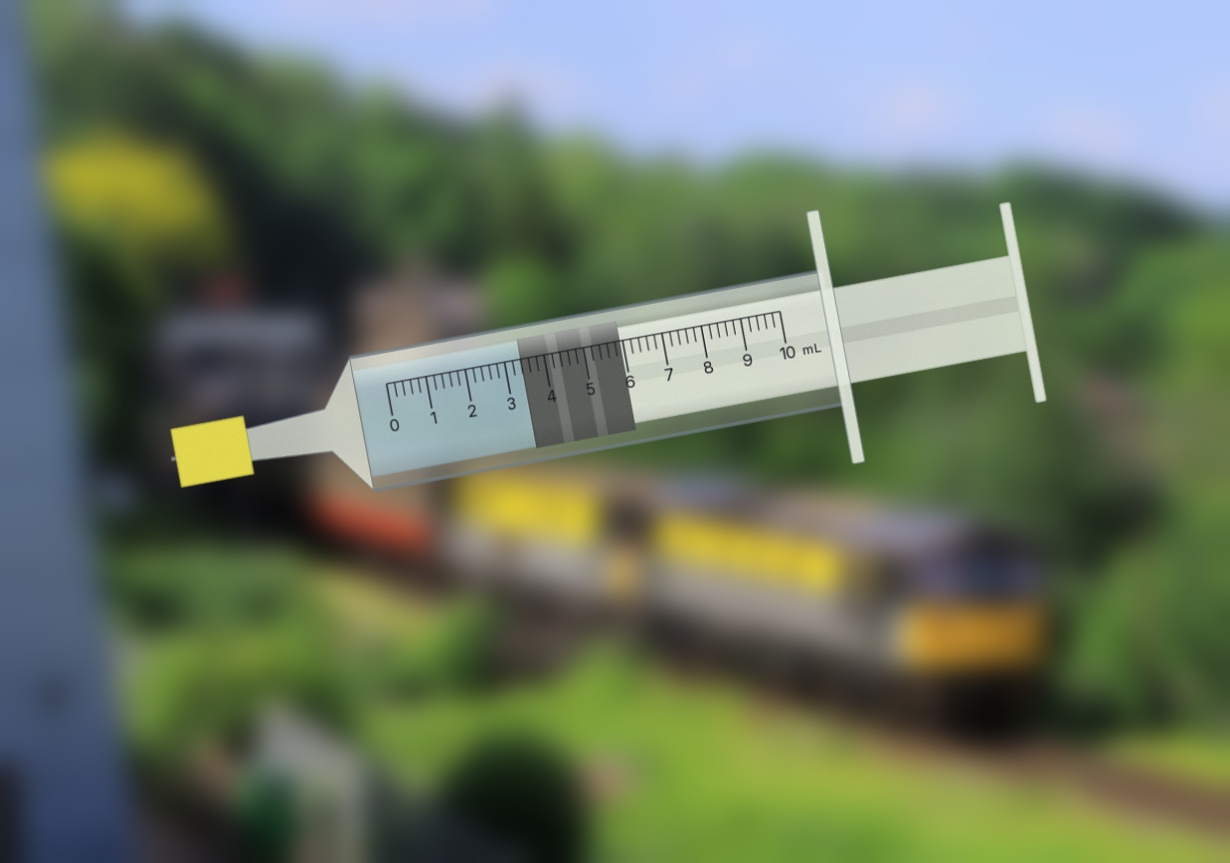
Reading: 3.4
